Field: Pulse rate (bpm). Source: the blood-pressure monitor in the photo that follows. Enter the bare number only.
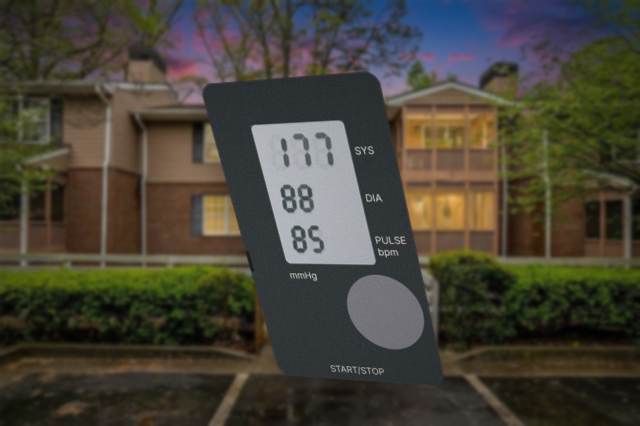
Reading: 85
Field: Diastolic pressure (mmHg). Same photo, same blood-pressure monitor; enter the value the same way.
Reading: 88
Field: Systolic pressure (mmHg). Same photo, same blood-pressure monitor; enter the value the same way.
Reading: 177
